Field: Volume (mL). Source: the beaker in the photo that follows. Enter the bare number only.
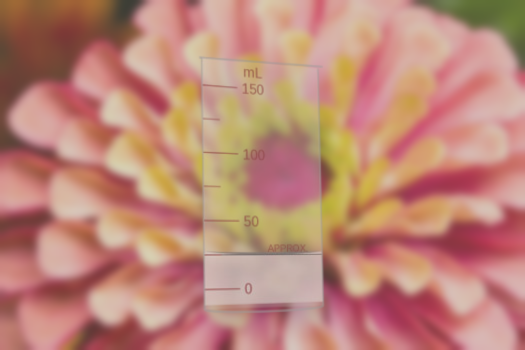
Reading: 25
